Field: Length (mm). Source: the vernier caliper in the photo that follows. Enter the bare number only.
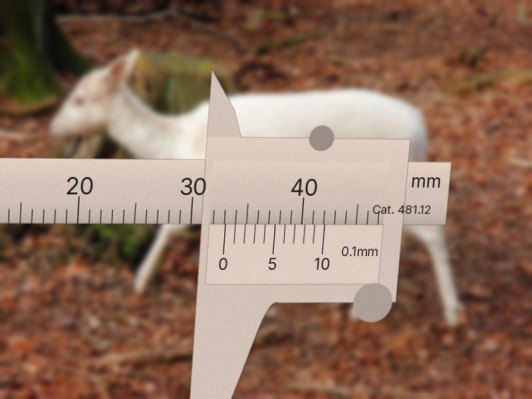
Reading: 33.1
